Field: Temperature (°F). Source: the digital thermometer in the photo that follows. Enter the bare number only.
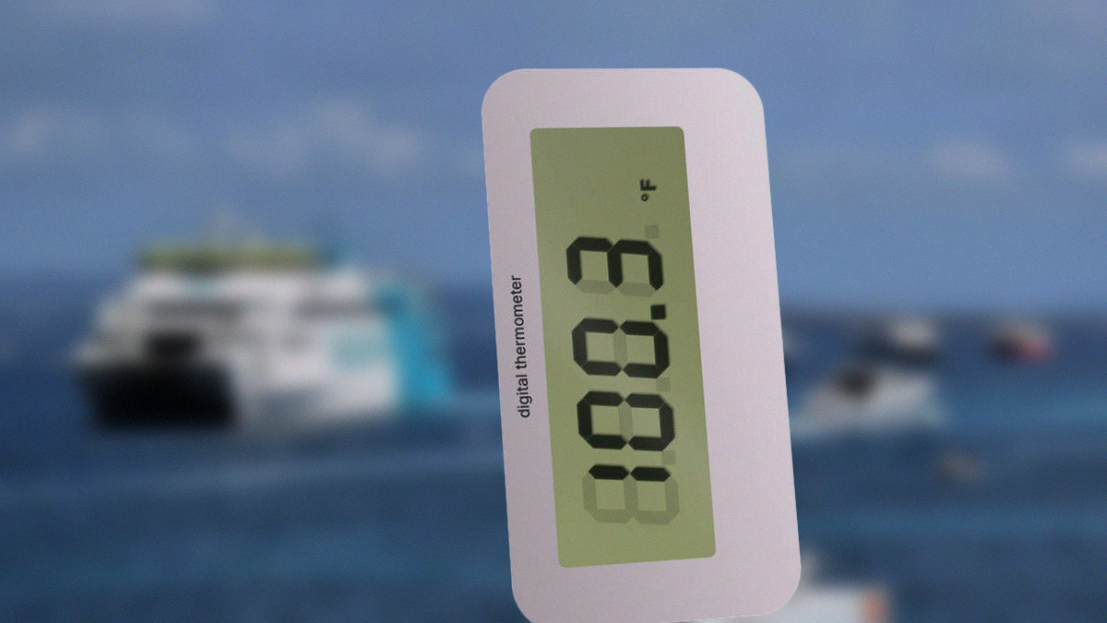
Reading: 100.3
